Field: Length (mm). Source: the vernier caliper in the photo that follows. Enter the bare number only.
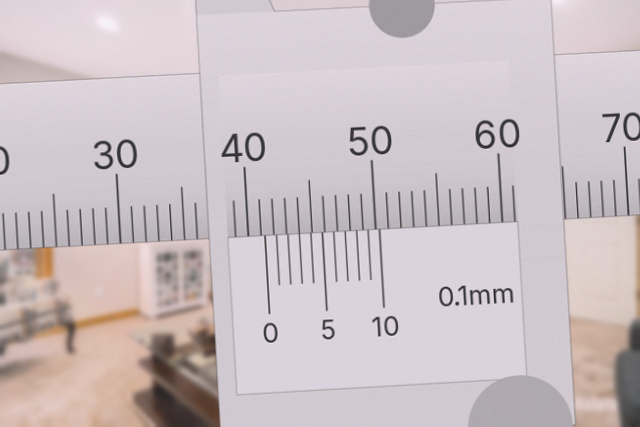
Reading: 41.3
